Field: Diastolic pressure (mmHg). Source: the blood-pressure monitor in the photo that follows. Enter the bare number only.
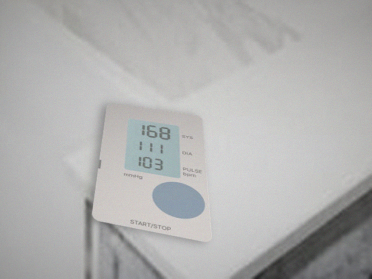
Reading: 111
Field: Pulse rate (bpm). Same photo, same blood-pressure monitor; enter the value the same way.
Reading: 103
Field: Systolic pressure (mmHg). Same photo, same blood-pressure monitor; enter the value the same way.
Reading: 168
